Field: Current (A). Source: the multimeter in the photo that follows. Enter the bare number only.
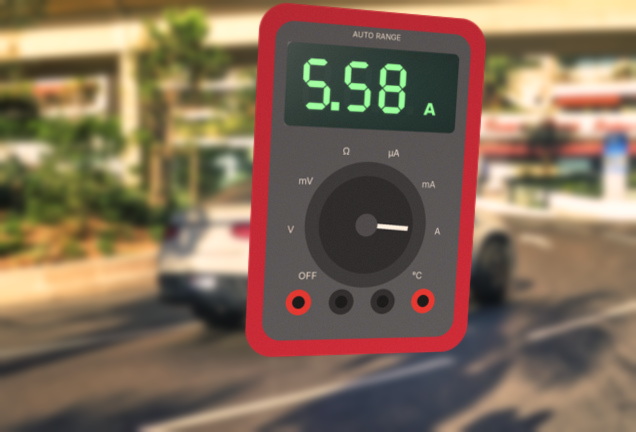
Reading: 5.58
